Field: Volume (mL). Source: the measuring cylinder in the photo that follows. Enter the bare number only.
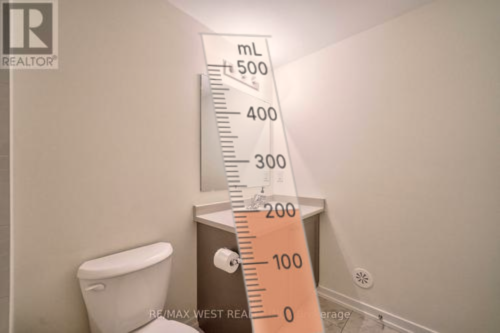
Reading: 200
